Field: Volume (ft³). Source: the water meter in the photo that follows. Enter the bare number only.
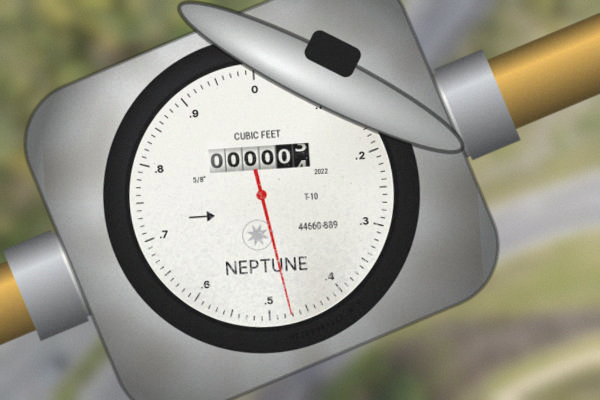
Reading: 3.47
